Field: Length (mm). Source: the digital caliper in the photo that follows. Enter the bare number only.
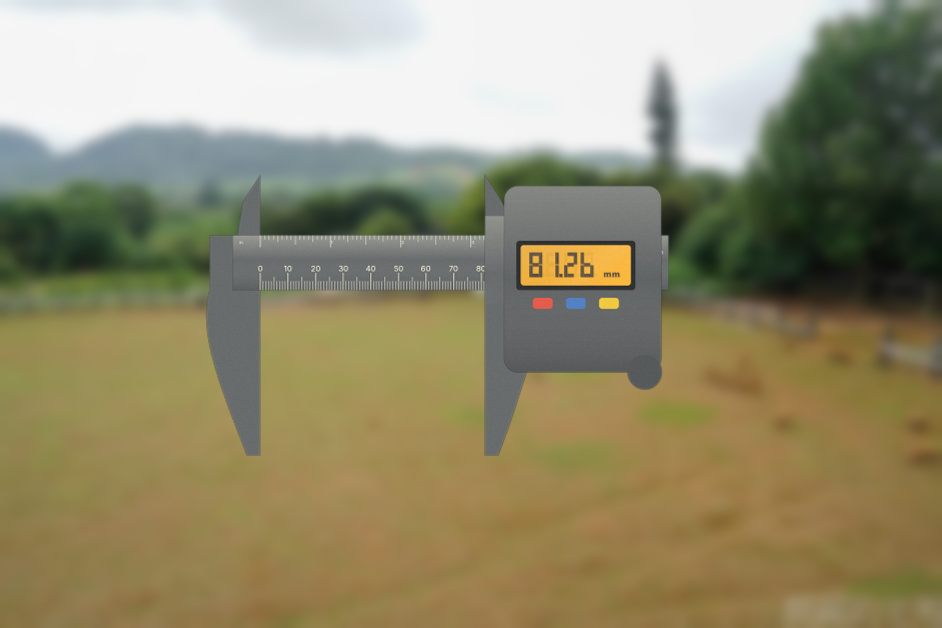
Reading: 81.26
